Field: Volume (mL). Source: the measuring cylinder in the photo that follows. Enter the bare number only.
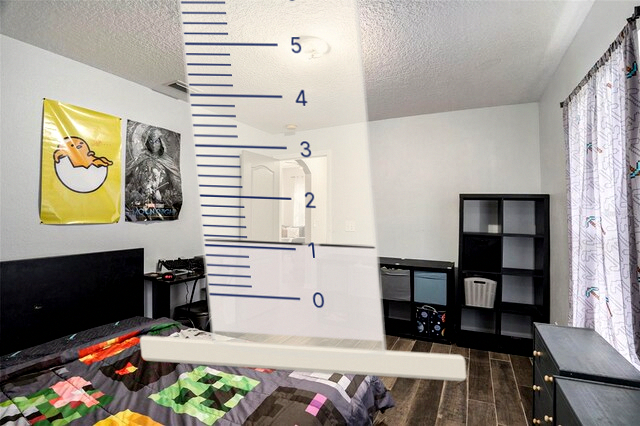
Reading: 1.1
